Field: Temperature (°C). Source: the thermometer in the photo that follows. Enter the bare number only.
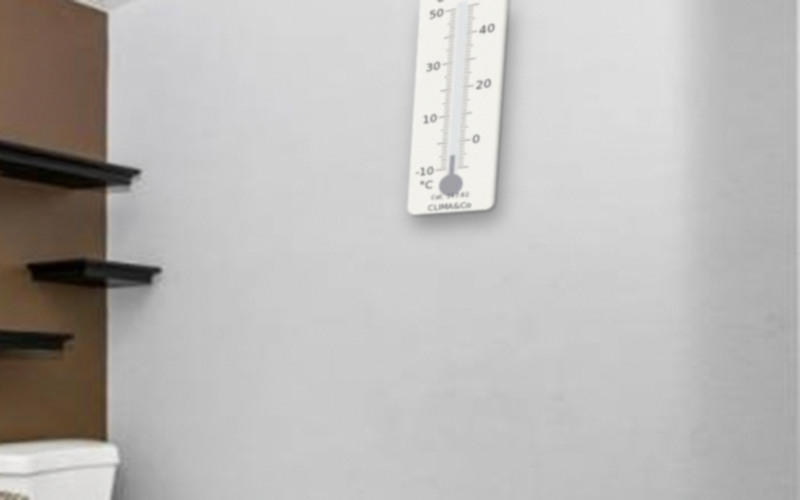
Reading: -5
